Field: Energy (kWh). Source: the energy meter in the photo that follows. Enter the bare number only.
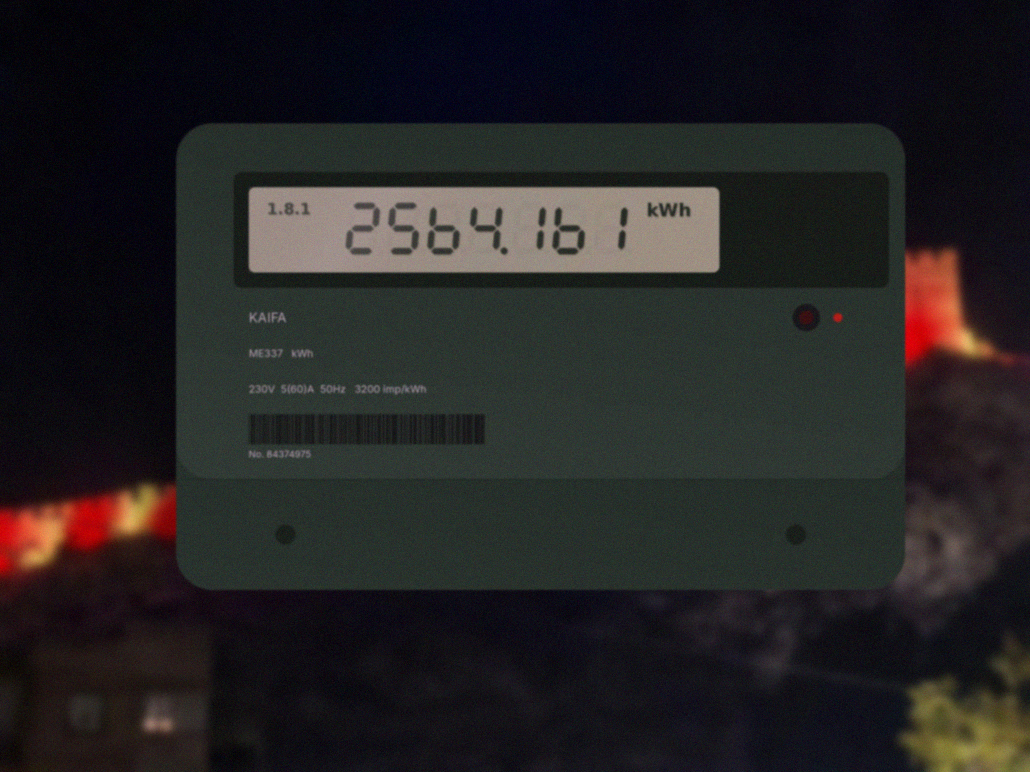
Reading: 2564.161
